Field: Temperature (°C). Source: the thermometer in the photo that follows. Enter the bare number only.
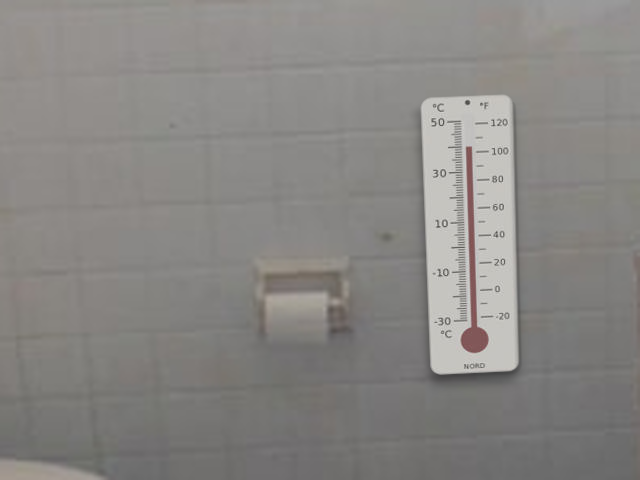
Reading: 40
